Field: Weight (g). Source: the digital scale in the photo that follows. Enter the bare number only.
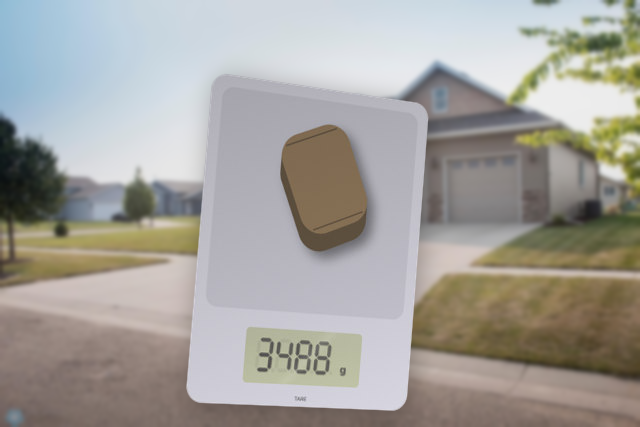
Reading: 3488
